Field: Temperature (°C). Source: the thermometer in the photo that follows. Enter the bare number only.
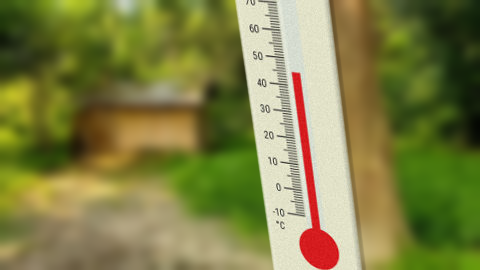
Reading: 45
